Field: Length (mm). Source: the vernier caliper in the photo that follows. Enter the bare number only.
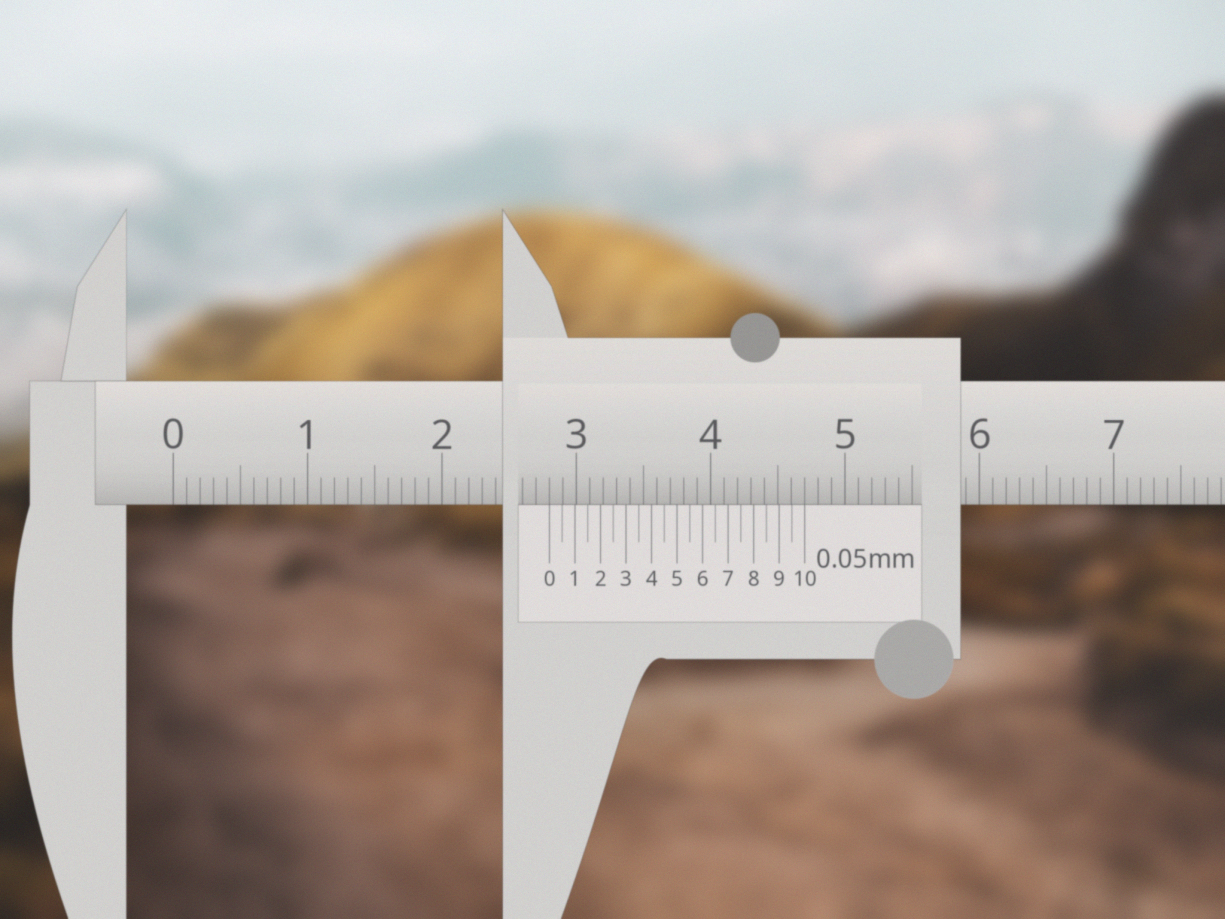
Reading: 28.0
